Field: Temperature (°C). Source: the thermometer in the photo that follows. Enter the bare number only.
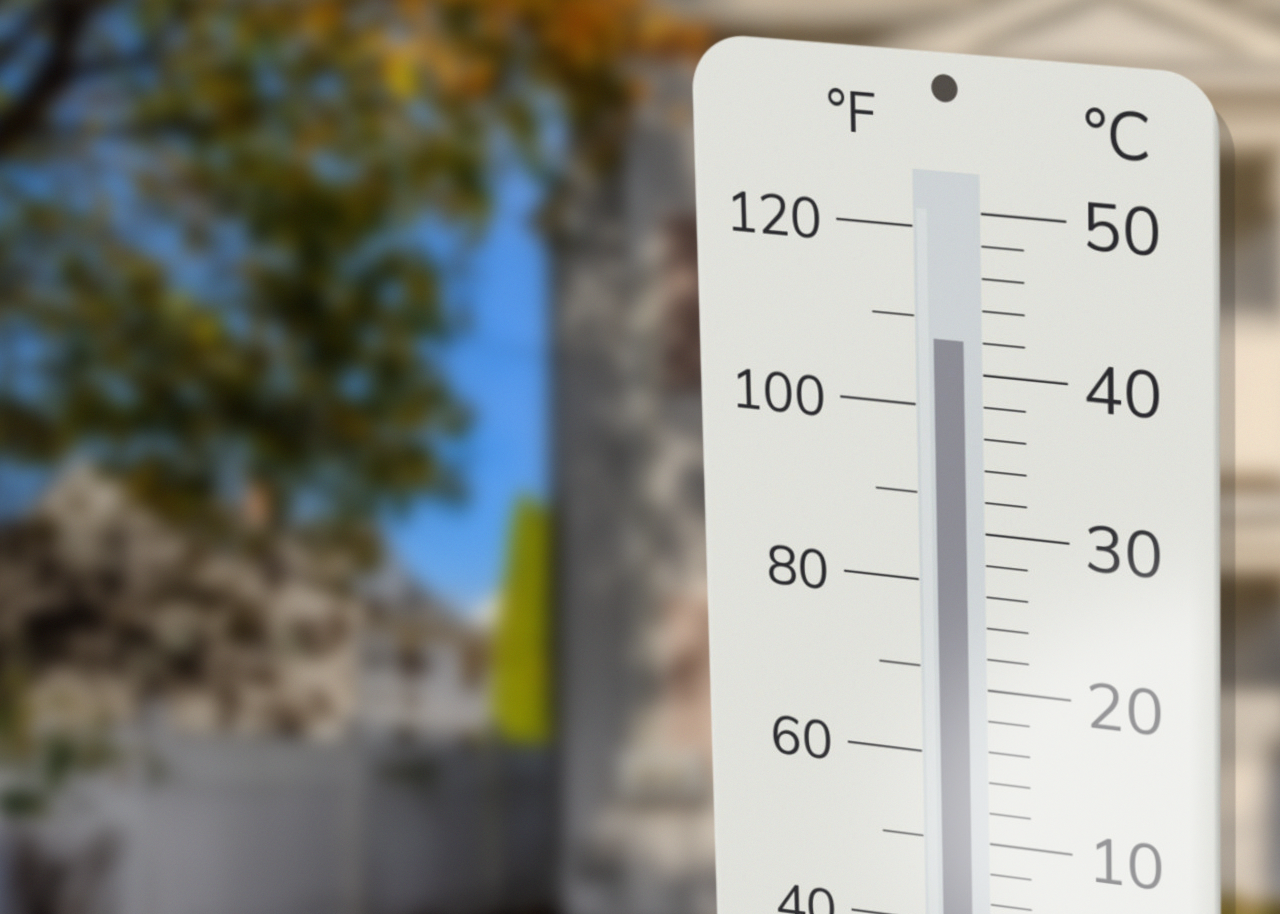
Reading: 42
